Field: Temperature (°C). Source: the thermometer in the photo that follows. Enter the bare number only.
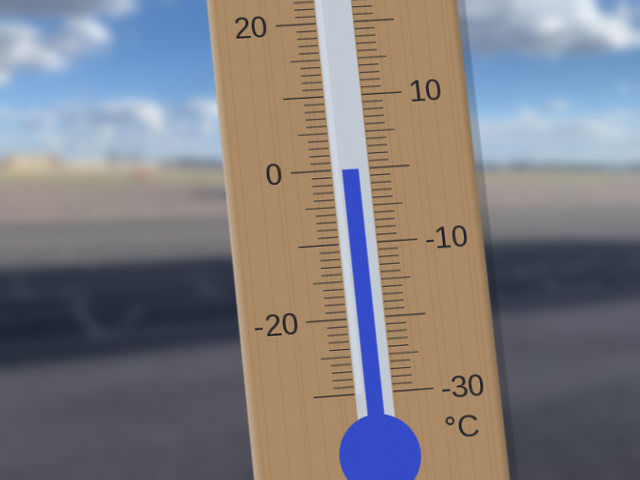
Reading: 0
